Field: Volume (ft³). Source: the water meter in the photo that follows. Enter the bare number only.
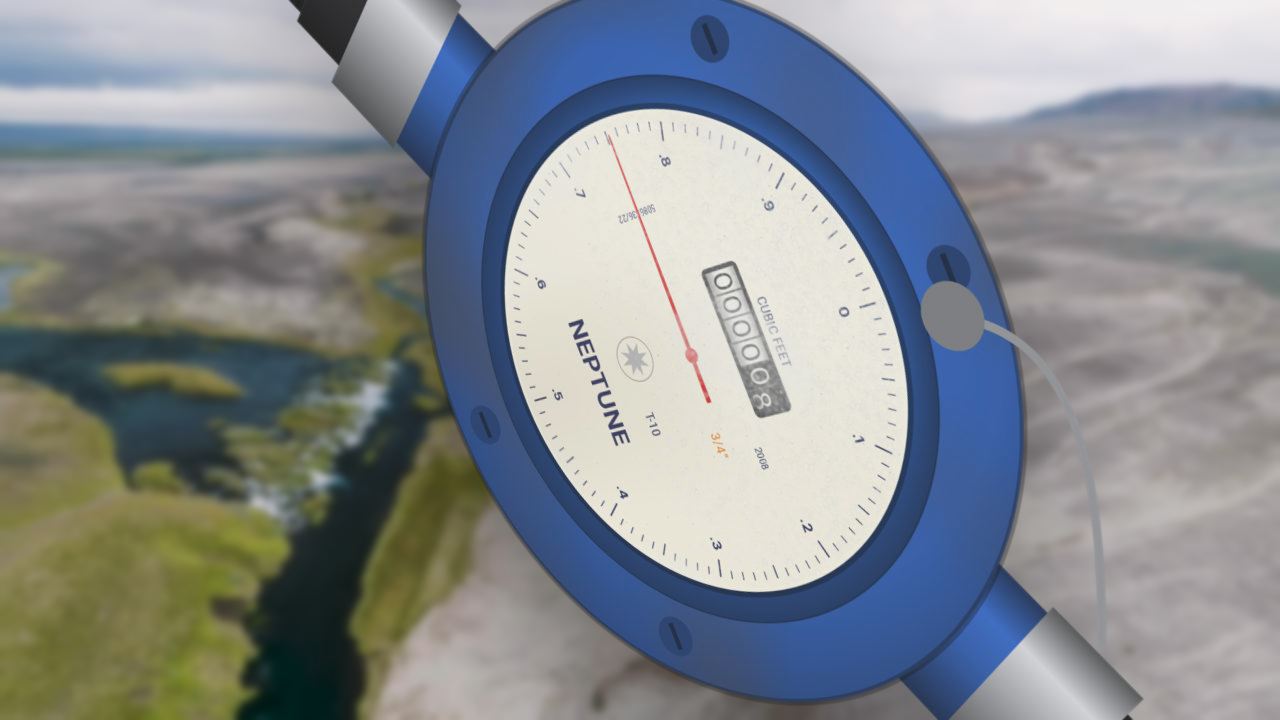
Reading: 7.75
